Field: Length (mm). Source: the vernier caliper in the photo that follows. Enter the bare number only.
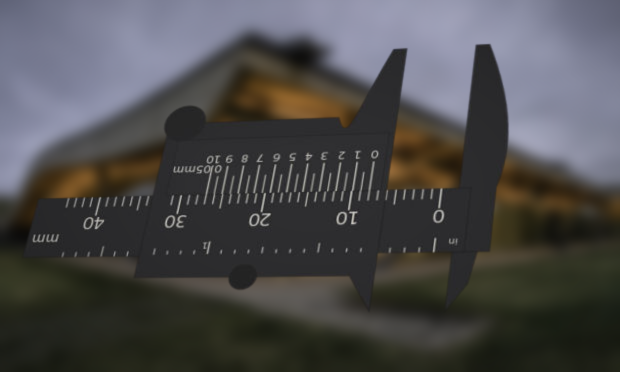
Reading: 8.0
